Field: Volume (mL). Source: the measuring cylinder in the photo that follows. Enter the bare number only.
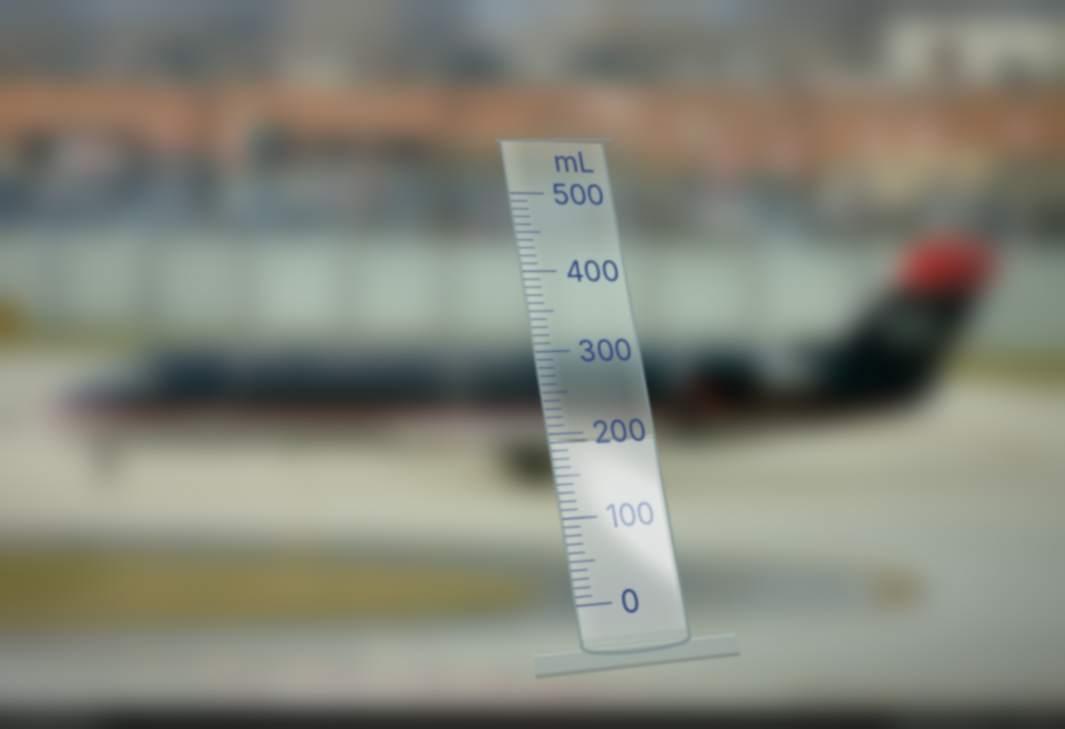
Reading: 190
